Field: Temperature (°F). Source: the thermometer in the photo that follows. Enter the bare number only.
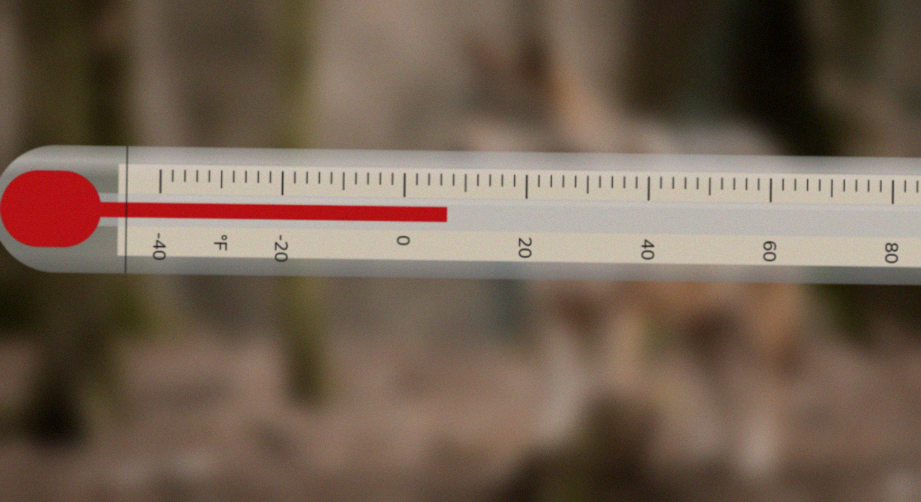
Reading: 7
